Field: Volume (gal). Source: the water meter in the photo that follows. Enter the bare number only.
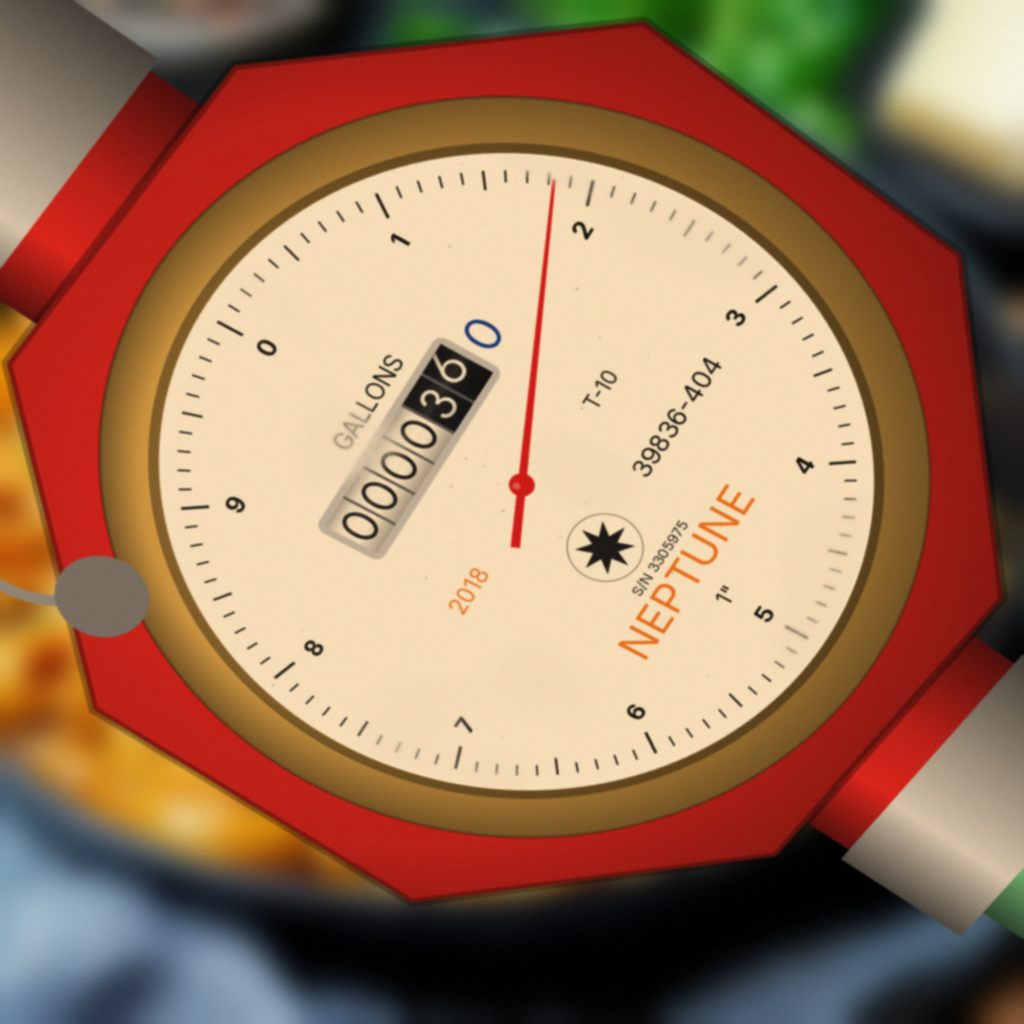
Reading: 361.8
